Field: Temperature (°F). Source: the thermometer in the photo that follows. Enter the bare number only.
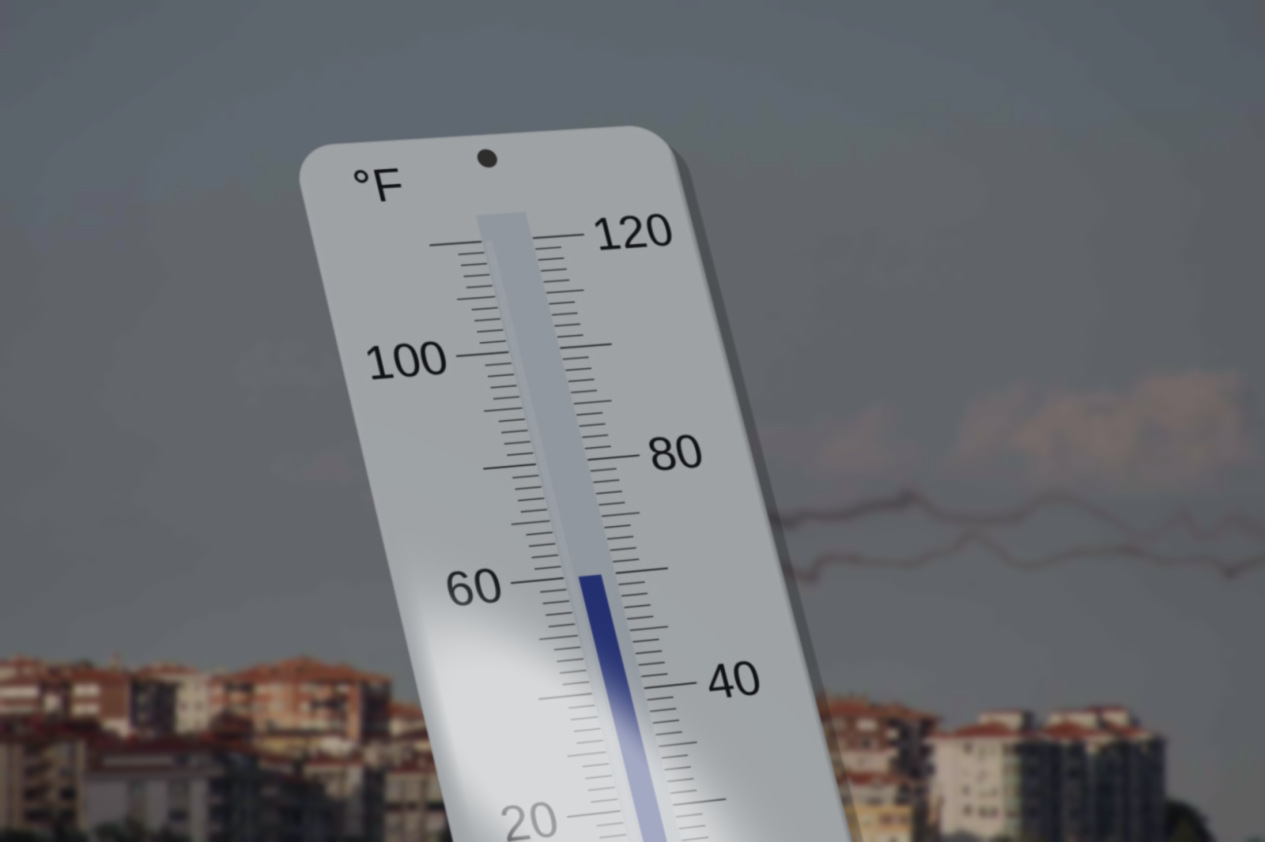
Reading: 60
